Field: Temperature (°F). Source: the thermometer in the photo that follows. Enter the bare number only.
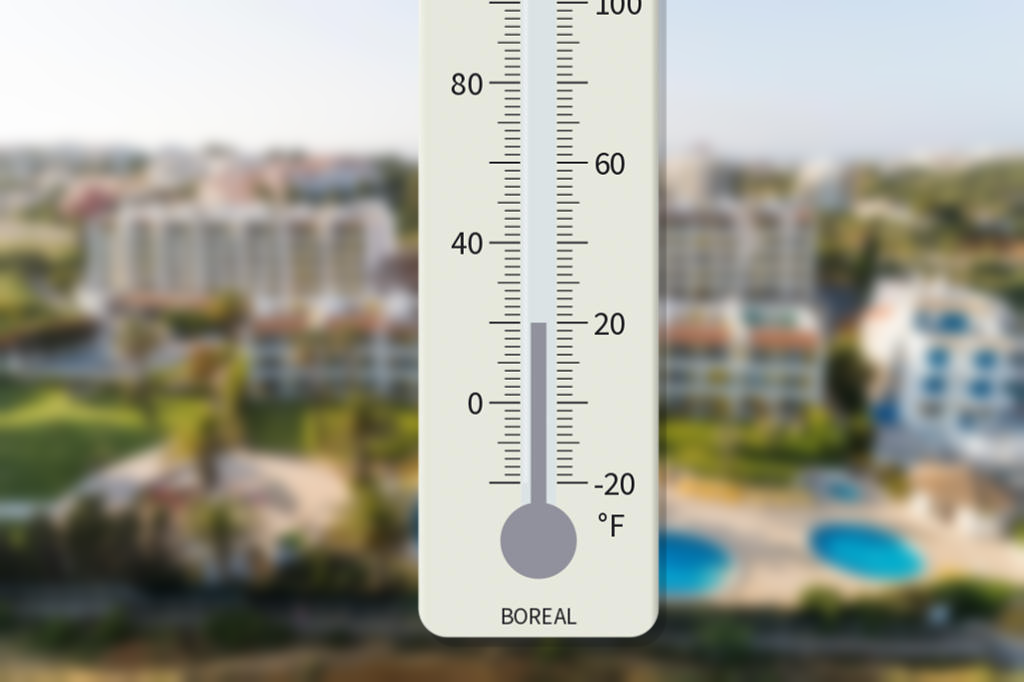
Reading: 20
